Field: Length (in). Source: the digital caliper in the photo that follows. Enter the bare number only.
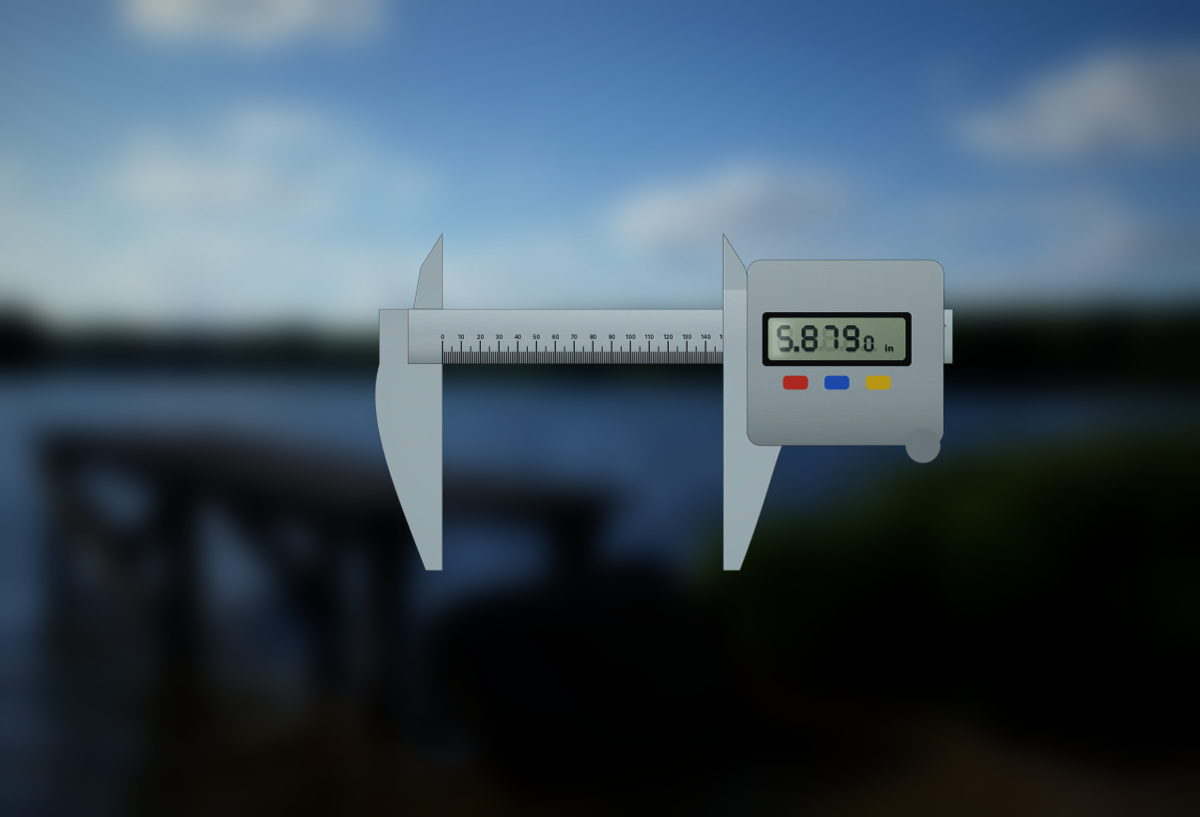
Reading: 5.8790
